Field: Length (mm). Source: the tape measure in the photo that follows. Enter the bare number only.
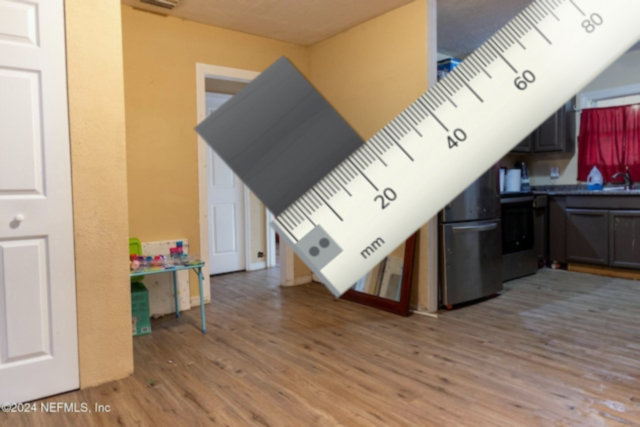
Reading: 25
